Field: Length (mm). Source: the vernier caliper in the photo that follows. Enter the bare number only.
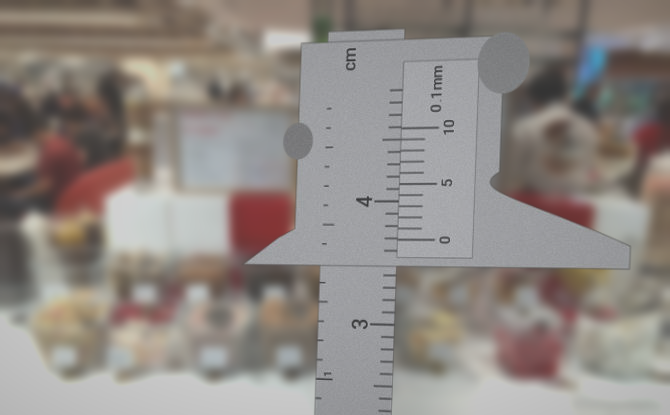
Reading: 36.9
